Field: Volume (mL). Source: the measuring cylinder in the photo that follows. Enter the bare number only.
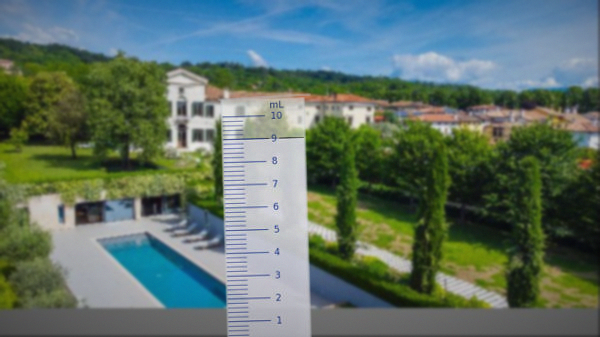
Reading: 9
